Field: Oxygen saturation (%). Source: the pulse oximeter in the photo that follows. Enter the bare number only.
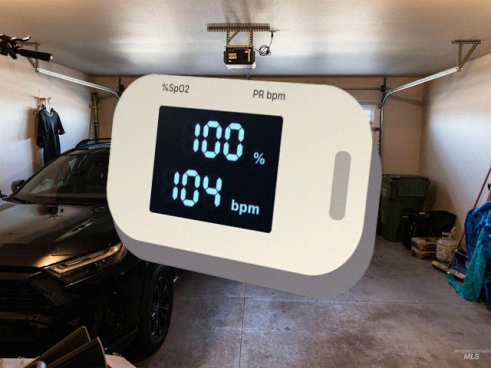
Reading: 100
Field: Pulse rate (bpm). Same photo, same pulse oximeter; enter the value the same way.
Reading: 104
